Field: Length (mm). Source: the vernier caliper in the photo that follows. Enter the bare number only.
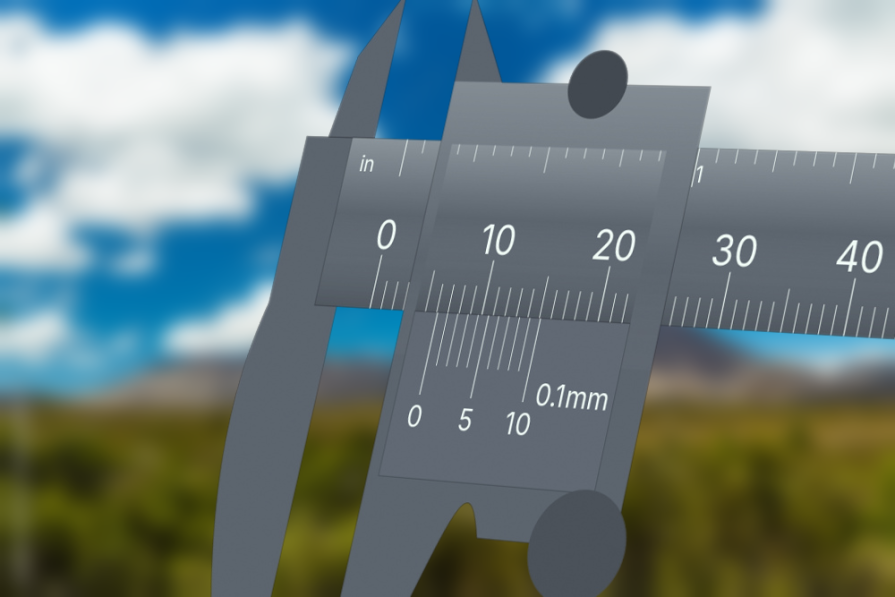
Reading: 6.1
